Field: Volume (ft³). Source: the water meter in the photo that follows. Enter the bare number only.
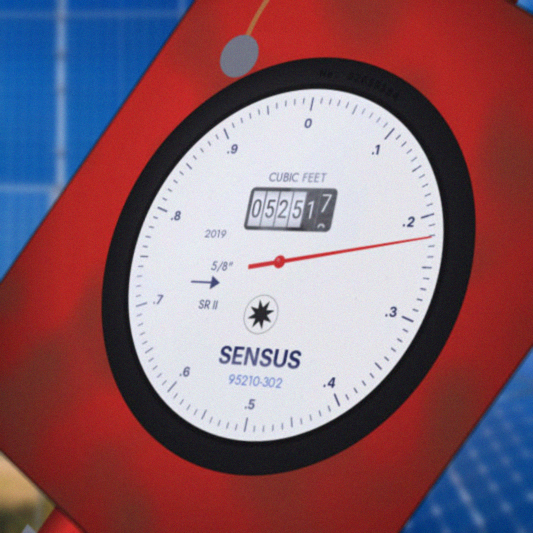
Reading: 52517.22
